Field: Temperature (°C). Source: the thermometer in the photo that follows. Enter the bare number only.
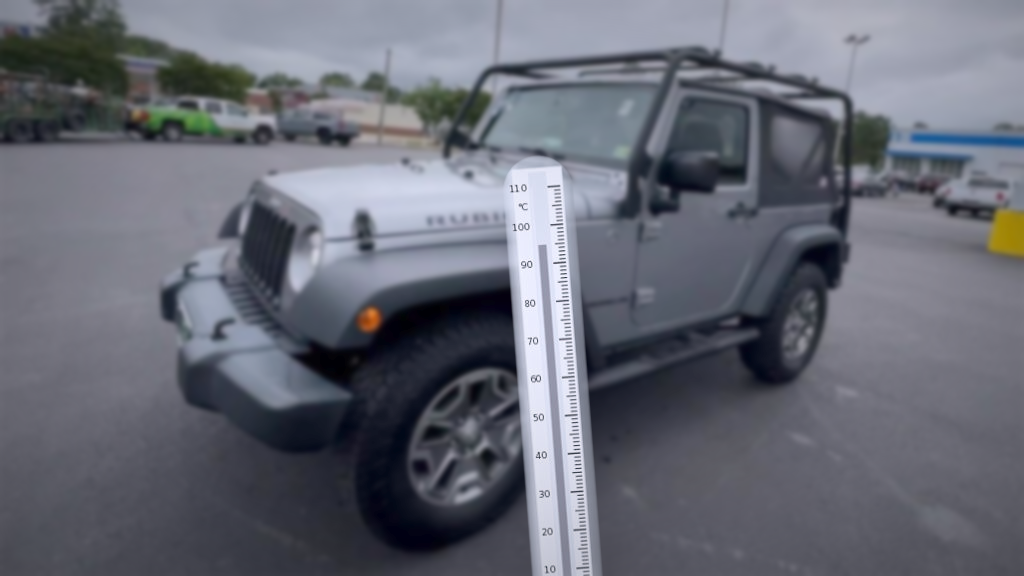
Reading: 95
